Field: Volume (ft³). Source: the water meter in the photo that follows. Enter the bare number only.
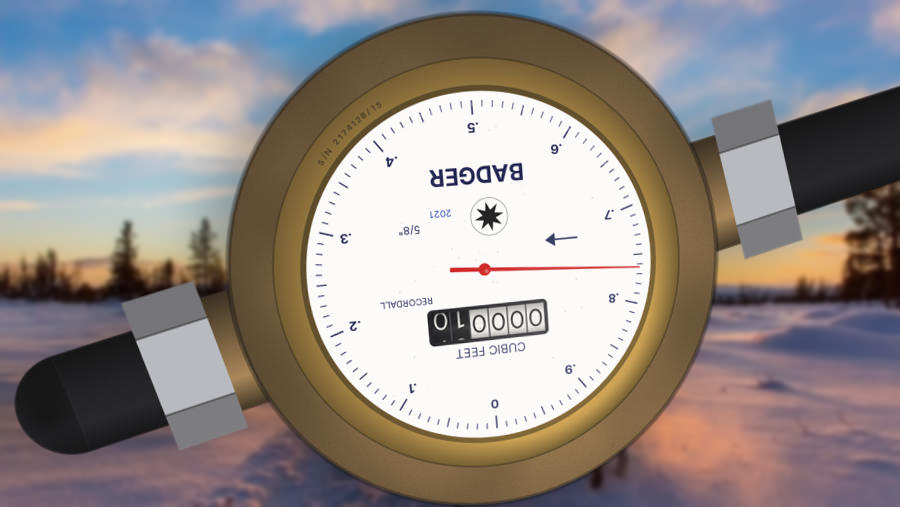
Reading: 9.76
